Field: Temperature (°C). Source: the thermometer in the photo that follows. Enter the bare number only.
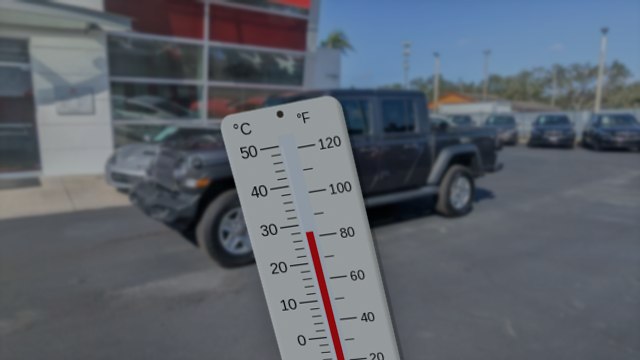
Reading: 28
